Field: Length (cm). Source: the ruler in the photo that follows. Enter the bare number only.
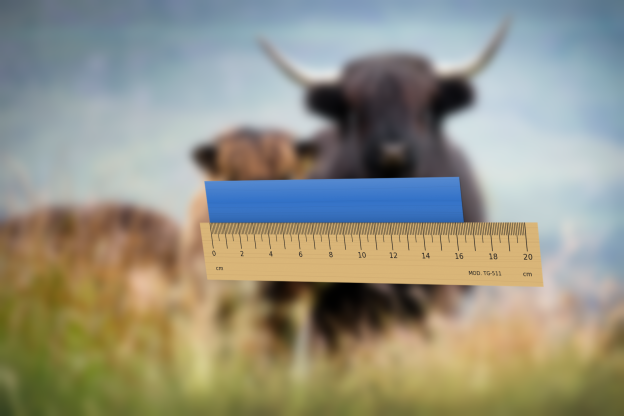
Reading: 16.5
